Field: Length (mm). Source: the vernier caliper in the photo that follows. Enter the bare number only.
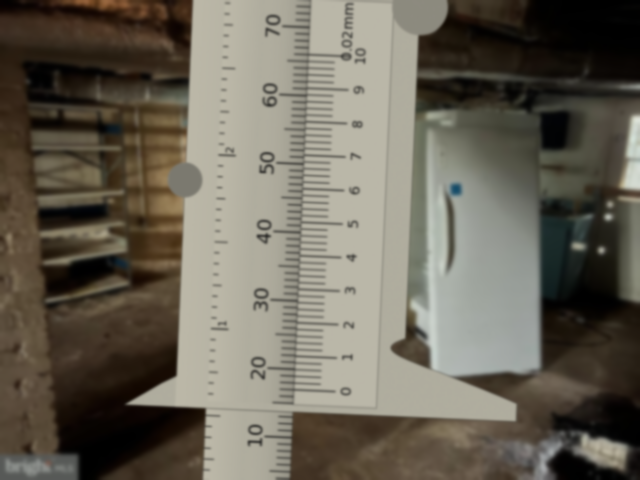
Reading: 17.0
